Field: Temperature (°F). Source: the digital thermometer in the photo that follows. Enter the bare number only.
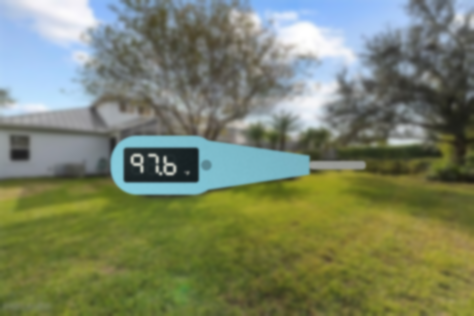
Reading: 97.6
